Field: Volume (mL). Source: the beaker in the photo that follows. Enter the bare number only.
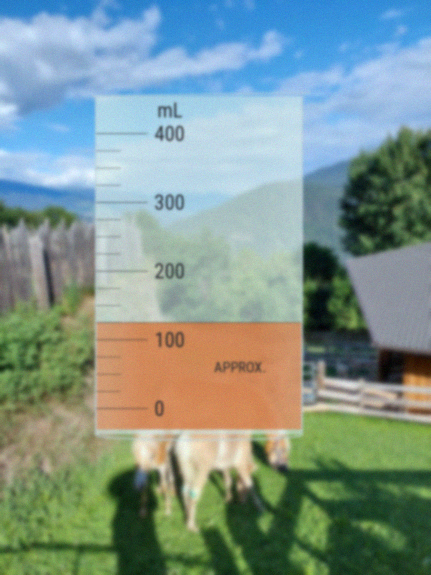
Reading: 125
